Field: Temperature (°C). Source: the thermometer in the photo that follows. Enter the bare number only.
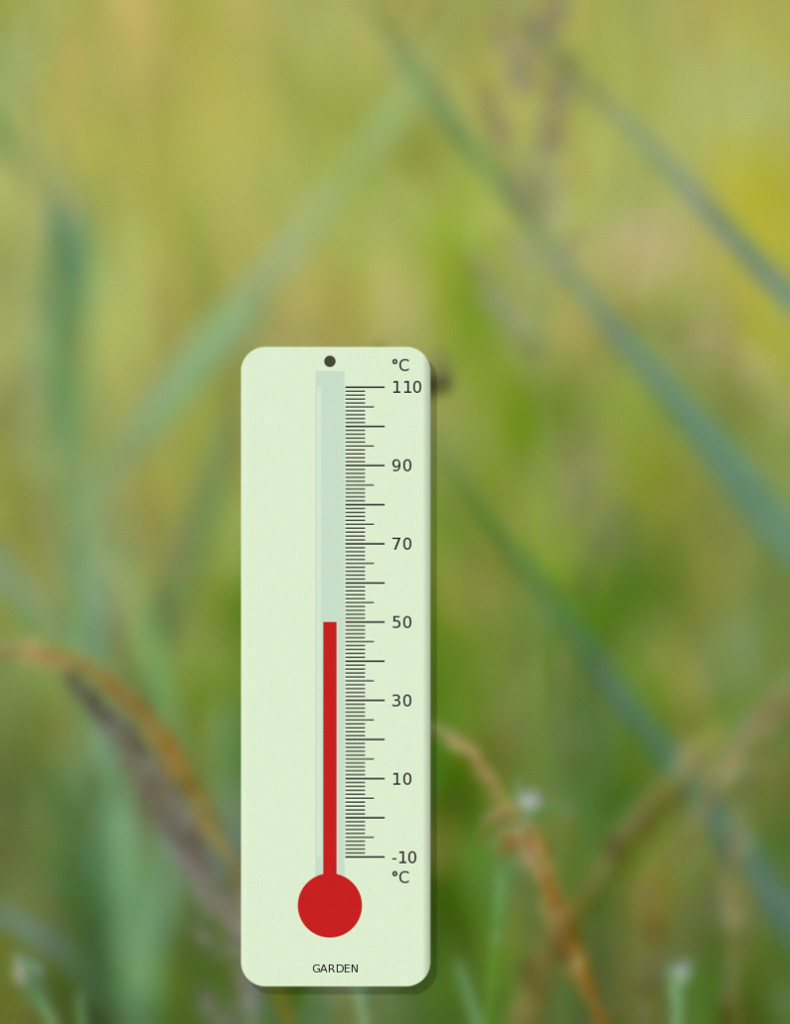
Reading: 50
